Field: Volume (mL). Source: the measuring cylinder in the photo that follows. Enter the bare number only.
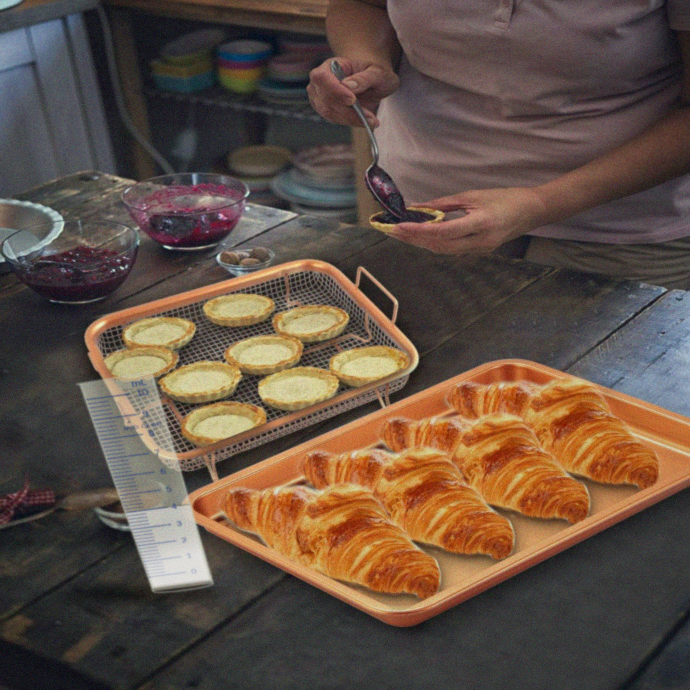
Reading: 4
